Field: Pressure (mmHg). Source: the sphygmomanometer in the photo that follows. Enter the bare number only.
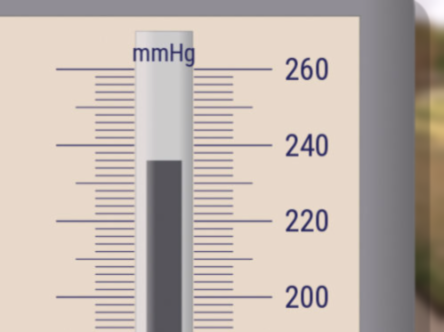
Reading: 236
